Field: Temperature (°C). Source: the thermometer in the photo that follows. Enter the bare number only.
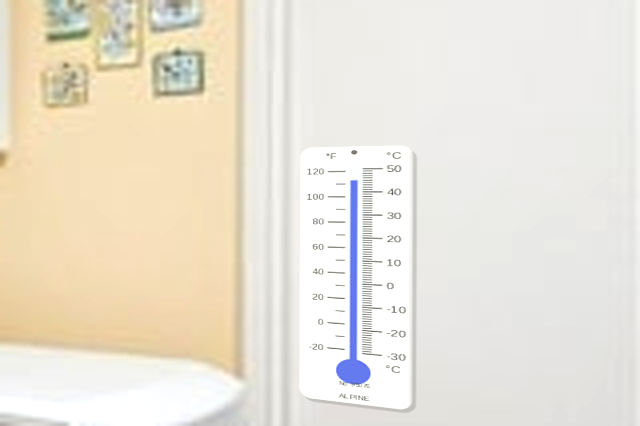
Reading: 45
